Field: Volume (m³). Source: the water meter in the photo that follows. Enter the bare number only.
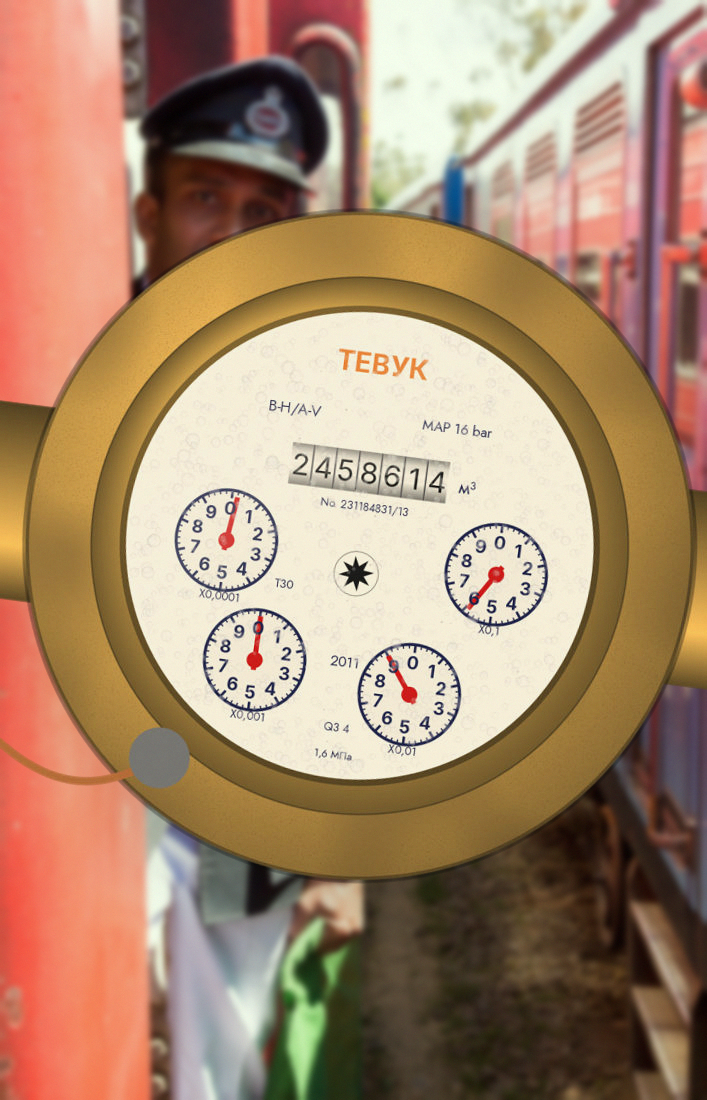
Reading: 2458614.5900
